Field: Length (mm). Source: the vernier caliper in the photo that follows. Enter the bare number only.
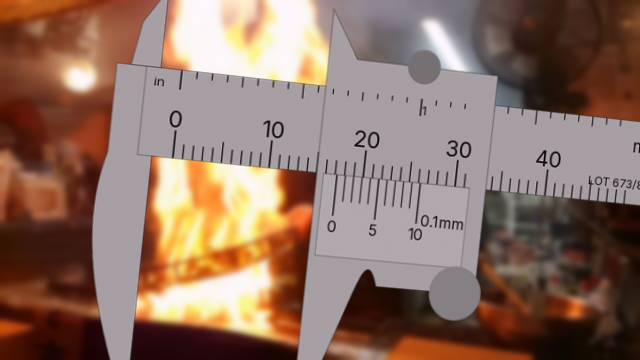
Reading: 17.2
